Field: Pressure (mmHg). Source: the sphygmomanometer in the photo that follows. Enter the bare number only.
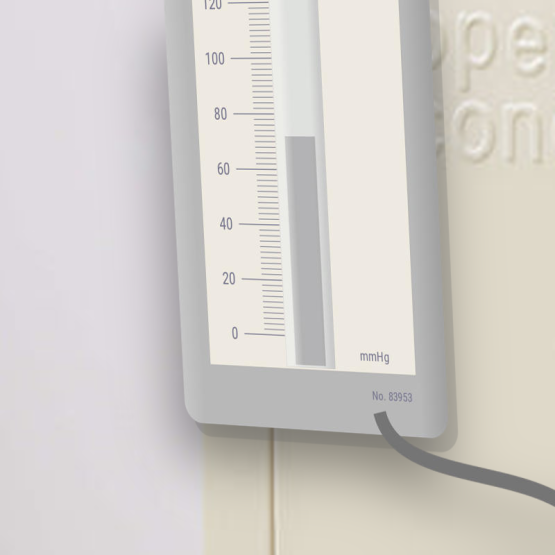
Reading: 72
